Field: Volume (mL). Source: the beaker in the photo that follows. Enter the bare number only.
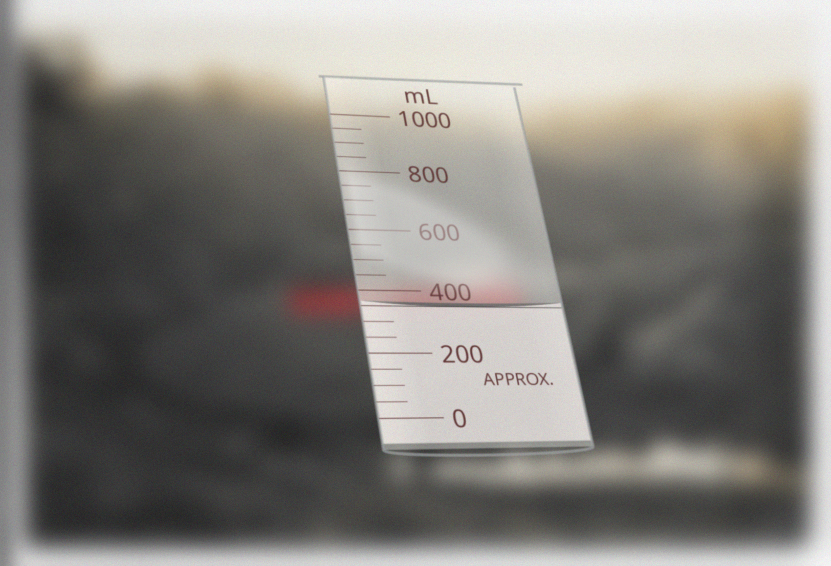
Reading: 350
